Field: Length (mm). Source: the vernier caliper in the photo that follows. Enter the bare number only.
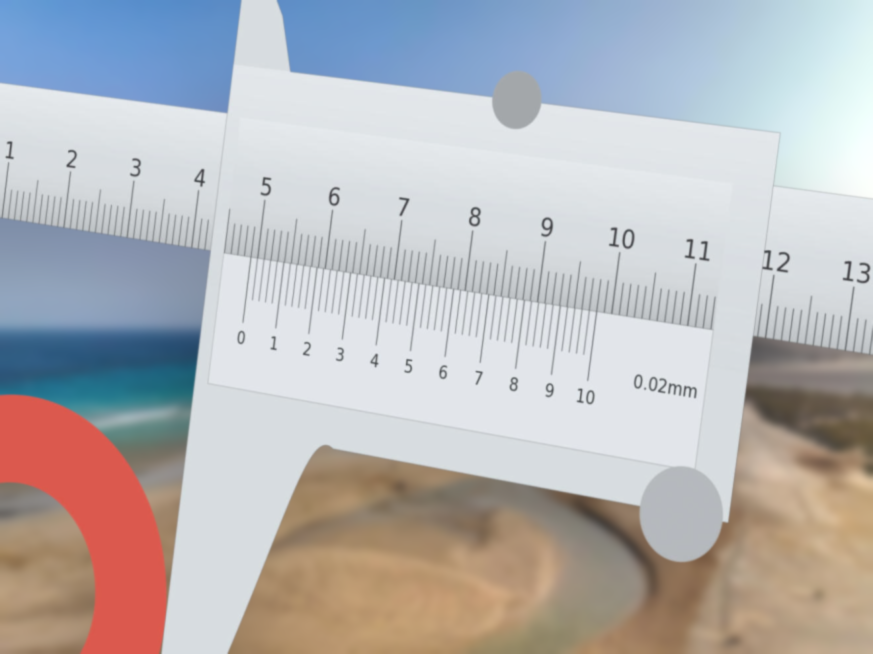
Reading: 49.0
